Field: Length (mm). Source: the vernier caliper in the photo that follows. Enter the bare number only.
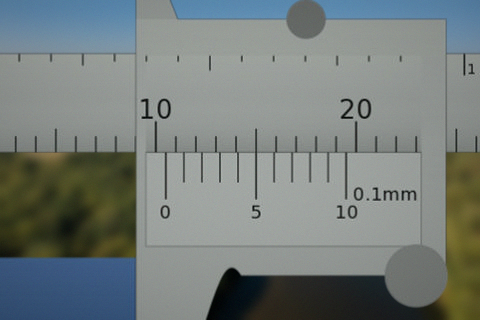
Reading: 10.5
